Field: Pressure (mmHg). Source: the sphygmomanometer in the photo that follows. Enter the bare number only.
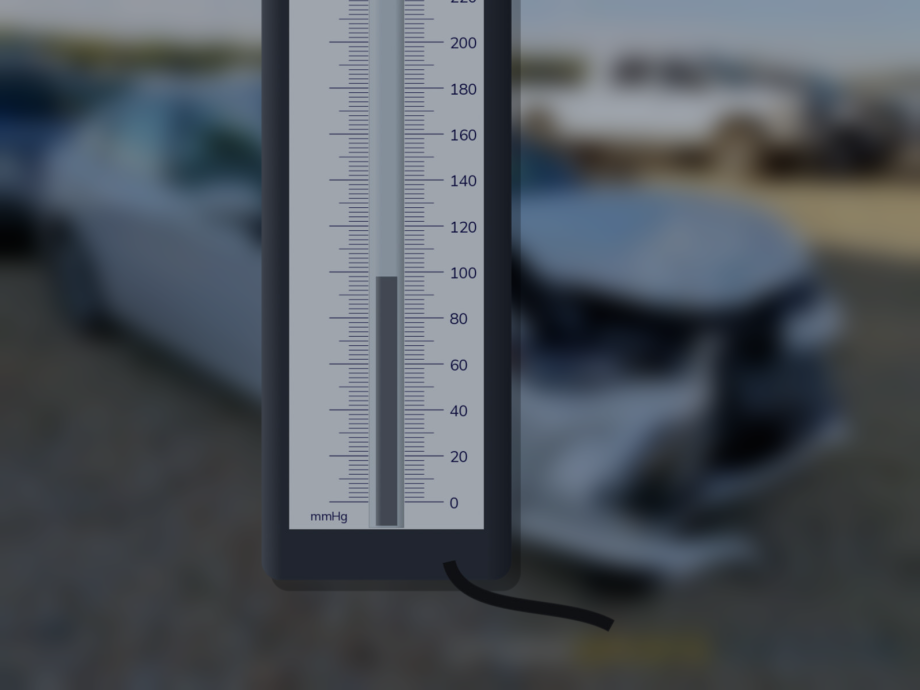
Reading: 98
